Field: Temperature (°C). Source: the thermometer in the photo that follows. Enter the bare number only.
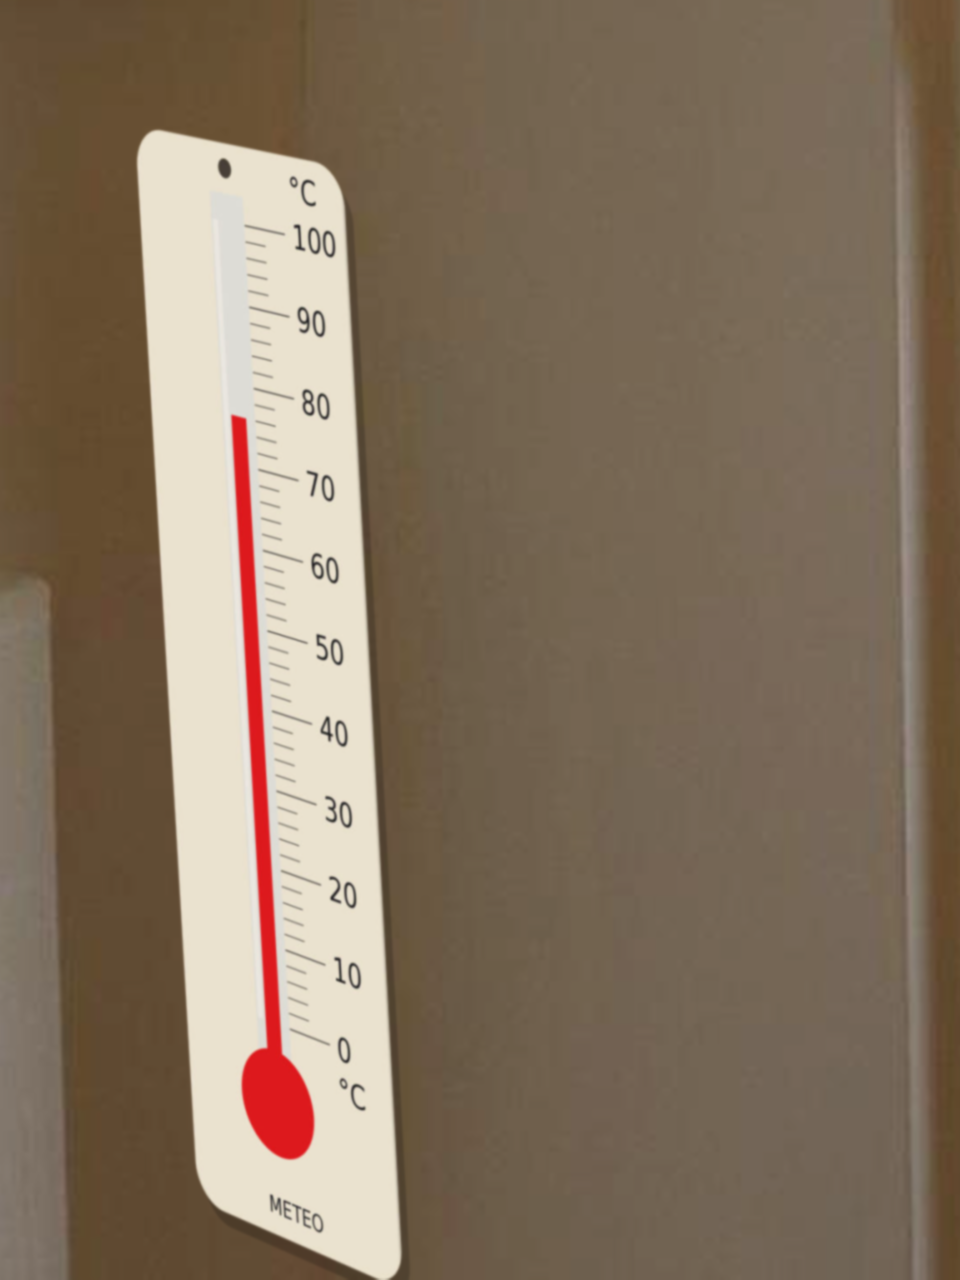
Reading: 76
